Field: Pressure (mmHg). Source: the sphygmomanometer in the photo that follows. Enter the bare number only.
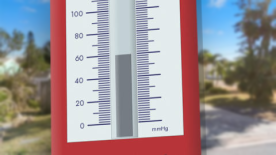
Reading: 60
